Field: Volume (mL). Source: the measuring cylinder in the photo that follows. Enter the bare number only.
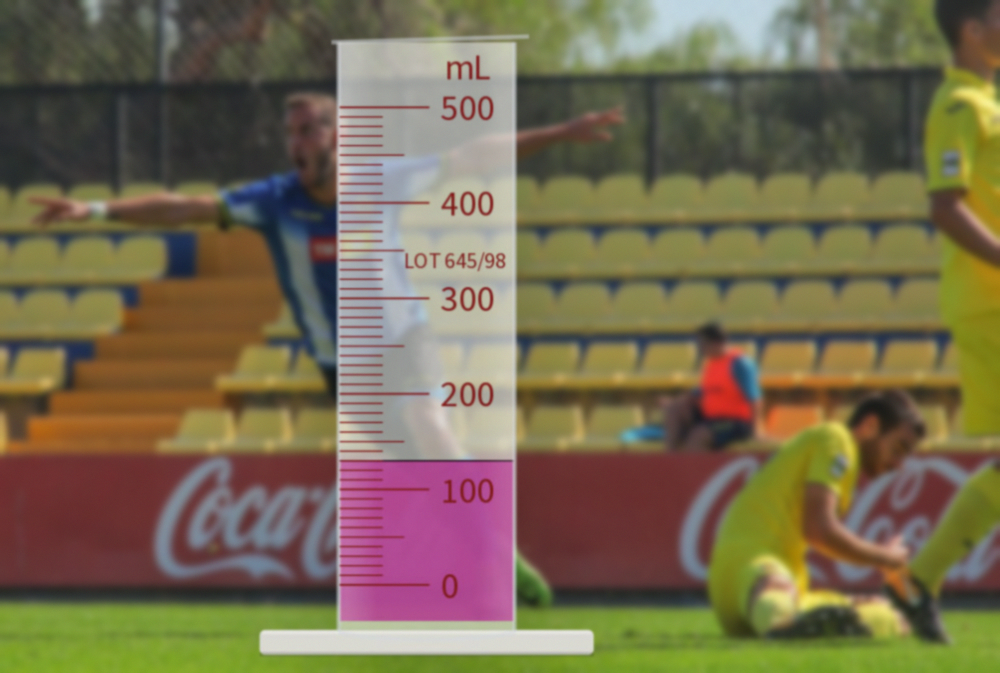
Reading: 130
